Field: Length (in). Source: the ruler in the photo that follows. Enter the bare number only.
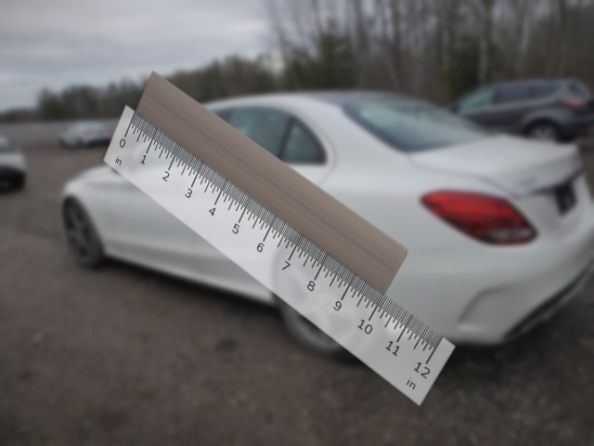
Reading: 10
